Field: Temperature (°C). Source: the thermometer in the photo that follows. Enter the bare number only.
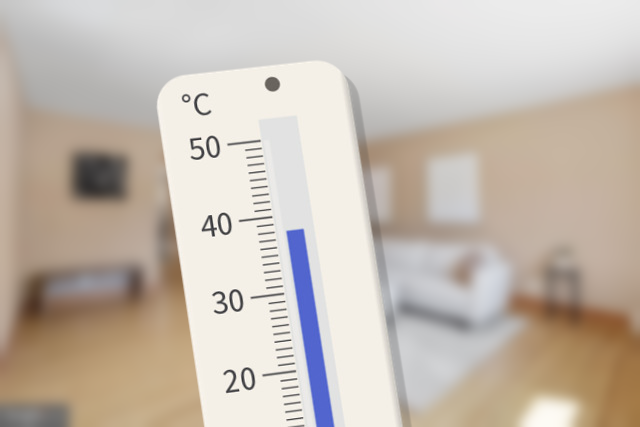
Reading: 38
